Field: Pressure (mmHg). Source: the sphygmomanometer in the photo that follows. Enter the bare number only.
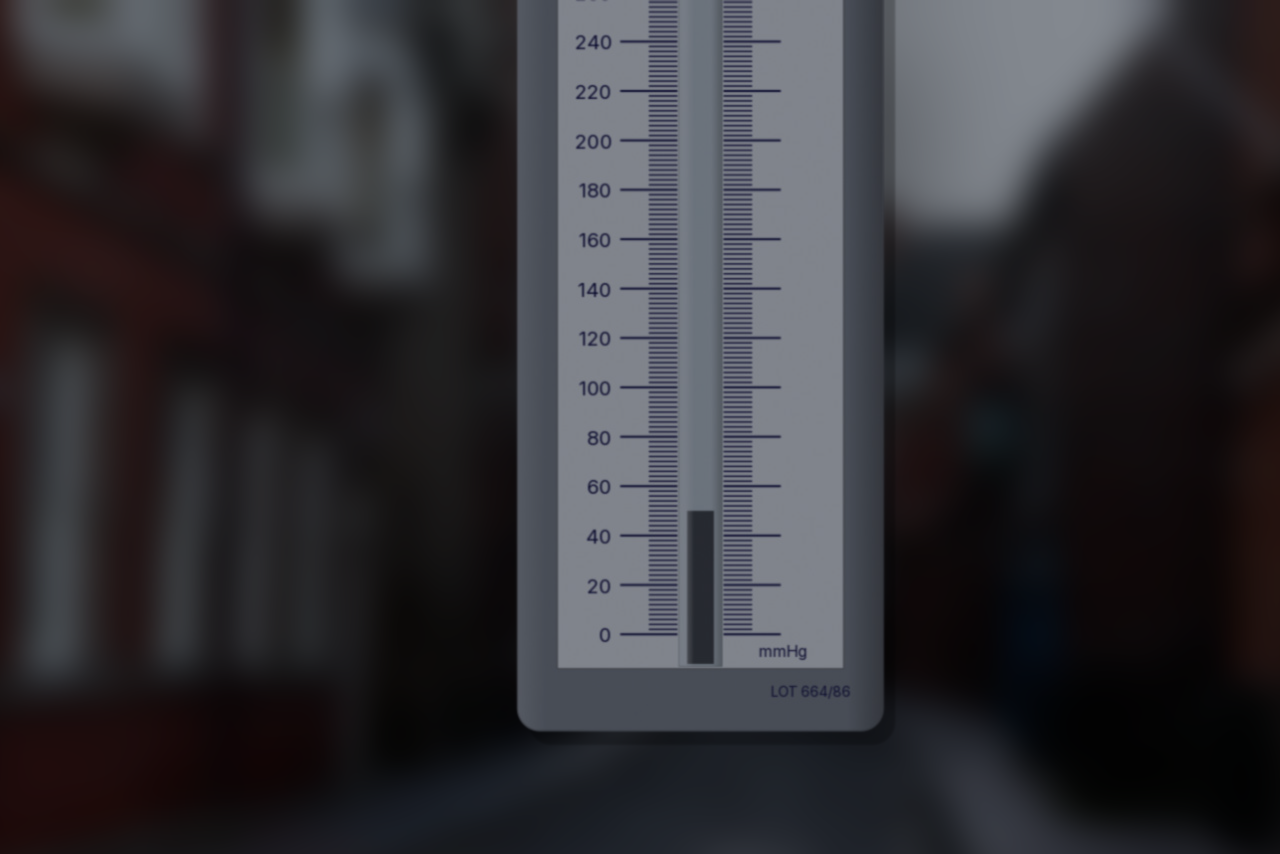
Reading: 50
